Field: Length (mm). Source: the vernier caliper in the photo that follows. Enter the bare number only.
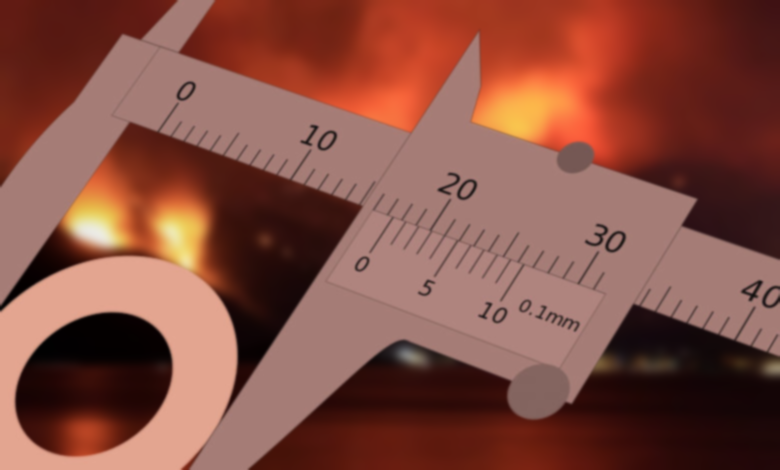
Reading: 17.4
